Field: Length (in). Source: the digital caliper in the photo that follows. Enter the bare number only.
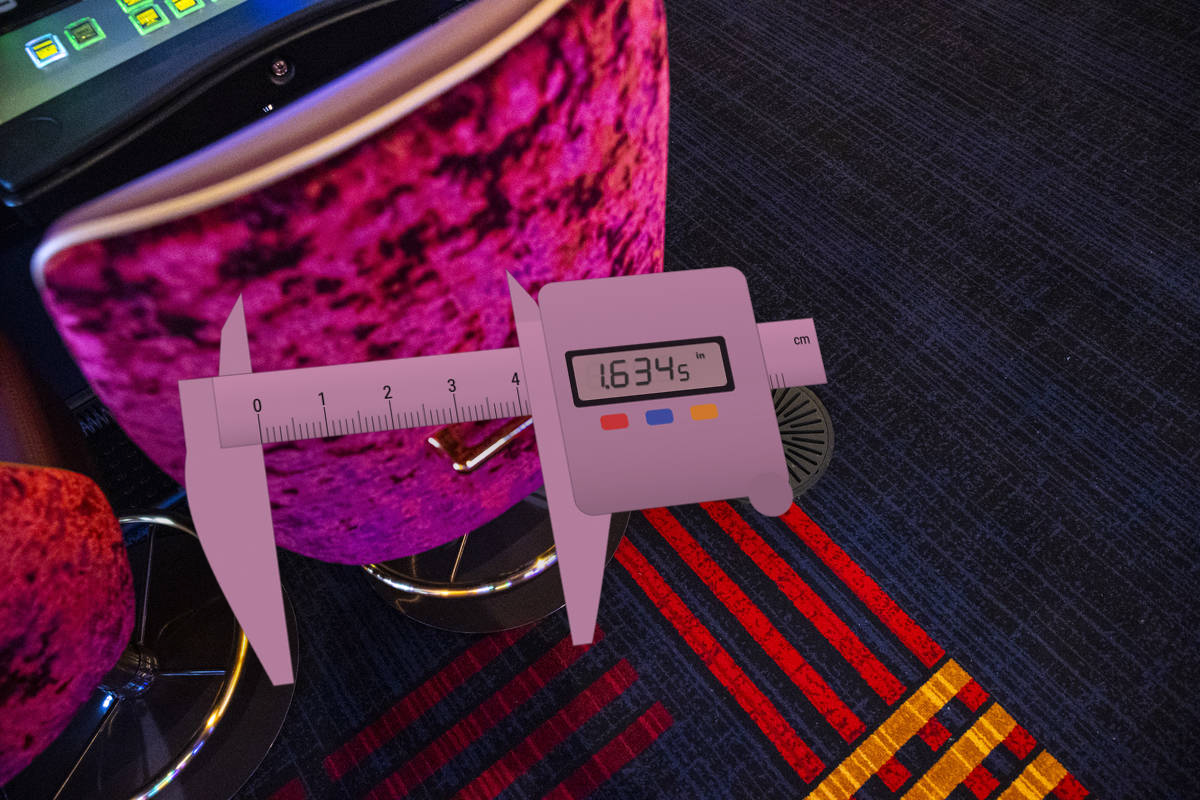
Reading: 1.6345
